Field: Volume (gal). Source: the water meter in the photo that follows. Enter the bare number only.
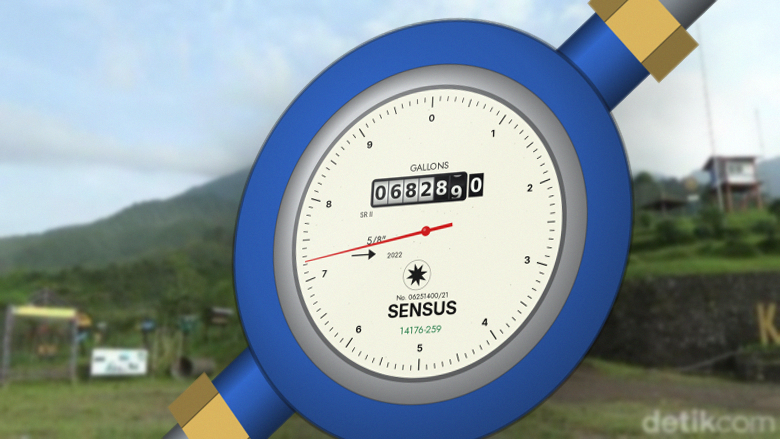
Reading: 682887.2
